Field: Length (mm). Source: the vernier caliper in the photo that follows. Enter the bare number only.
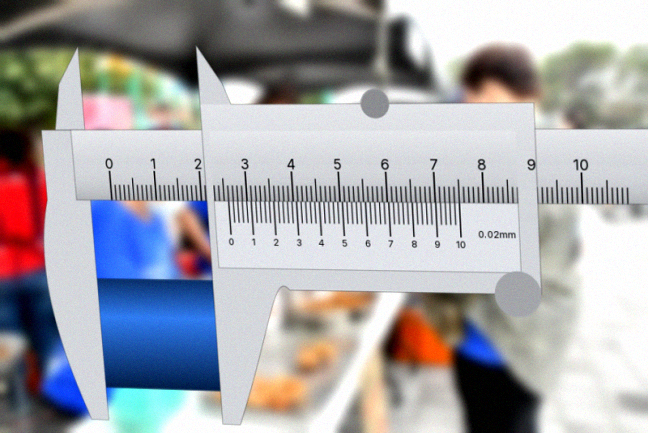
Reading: 26.0
